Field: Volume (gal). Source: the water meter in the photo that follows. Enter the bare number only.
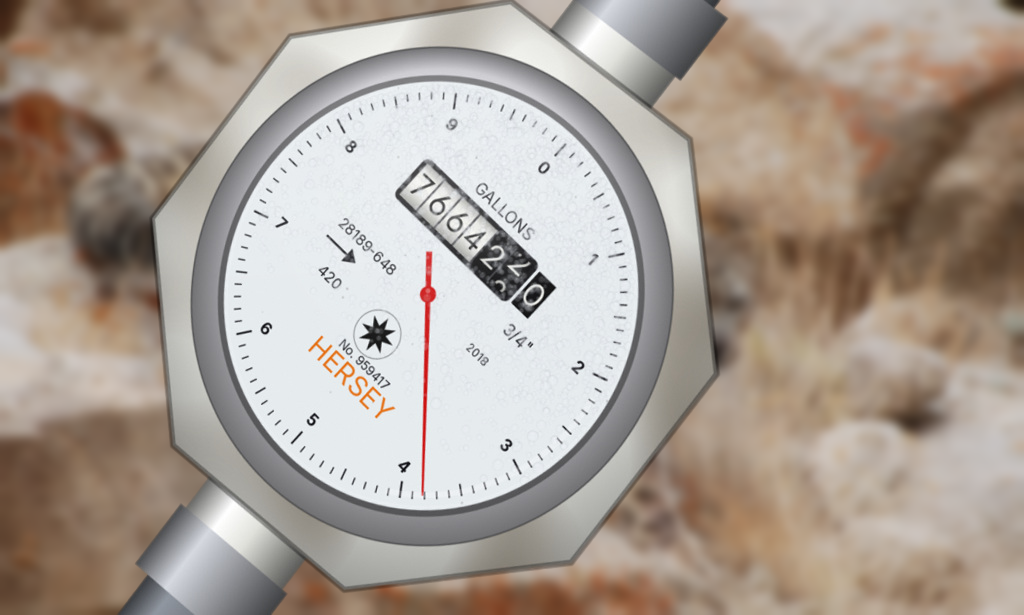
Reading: 7664223.8
